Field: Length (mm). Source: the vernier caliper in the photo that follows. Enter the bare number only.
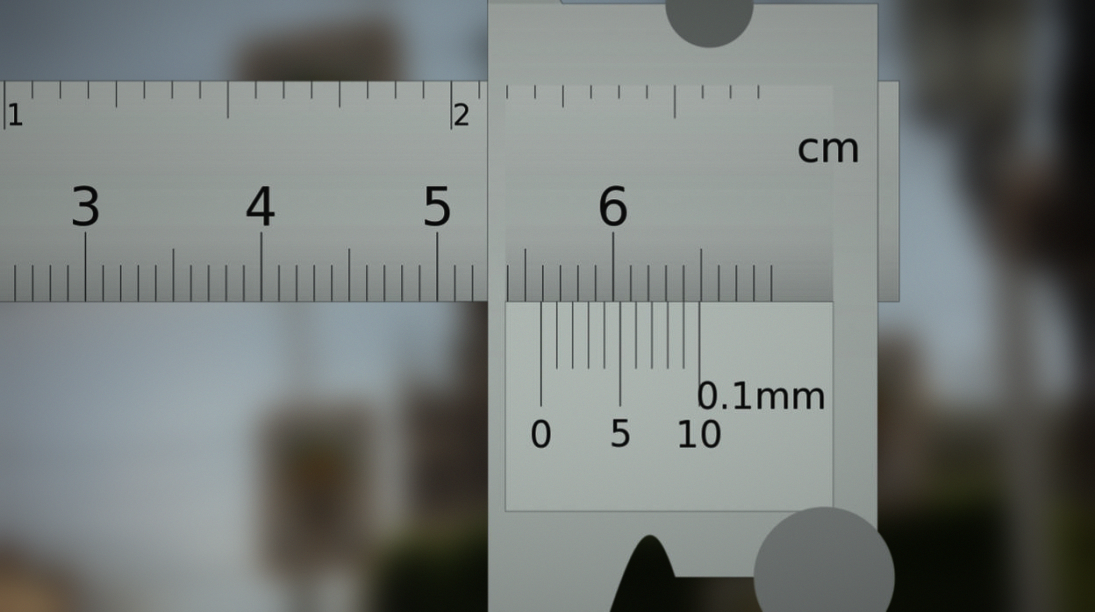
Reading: 55.9
